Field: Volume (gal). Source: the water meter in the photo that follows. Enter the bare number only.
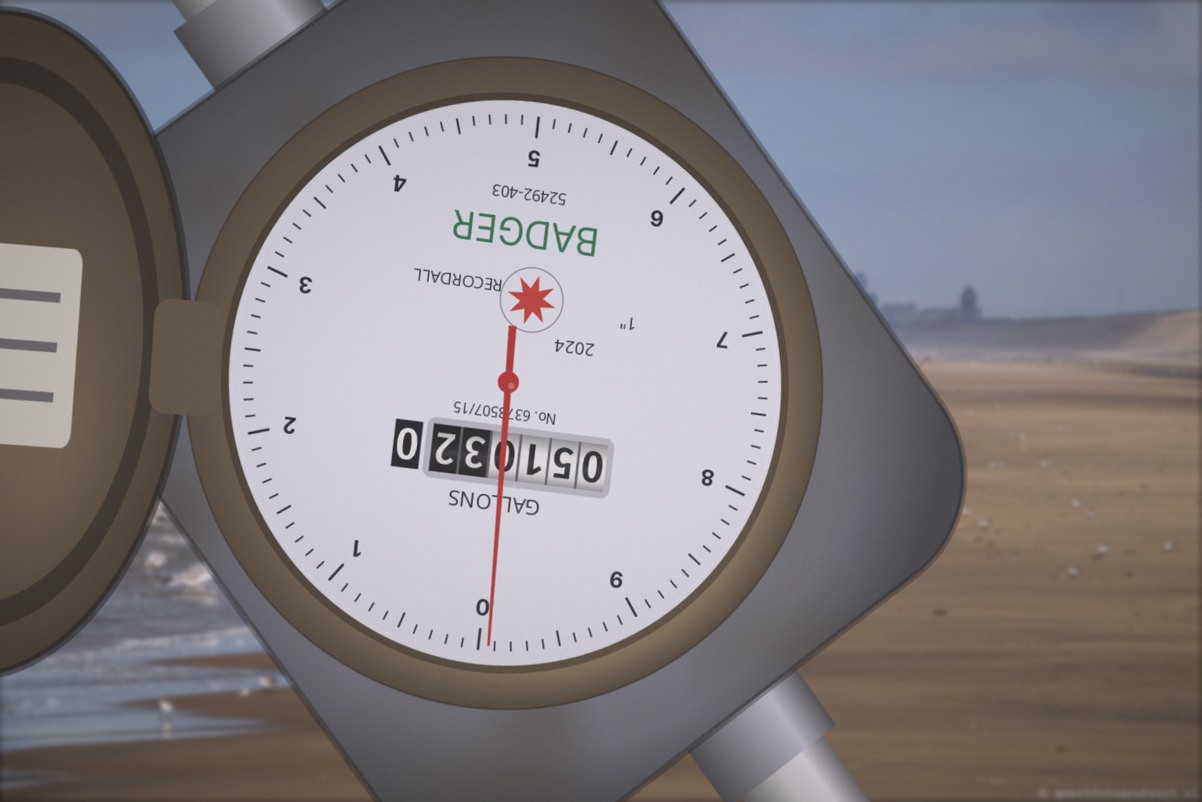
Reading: 510319.9
